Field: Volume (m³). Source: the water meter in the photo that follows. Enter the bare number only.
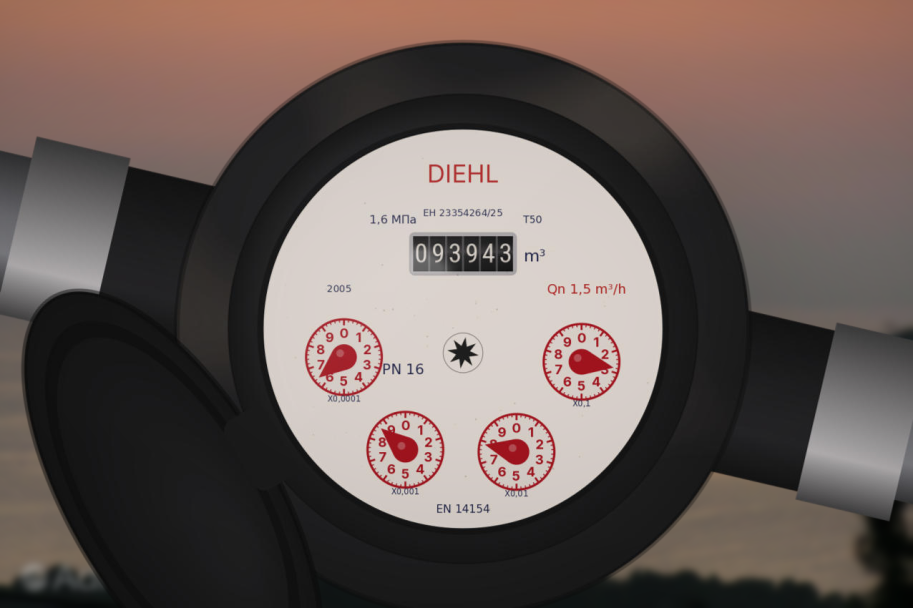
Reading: 93943.2786
